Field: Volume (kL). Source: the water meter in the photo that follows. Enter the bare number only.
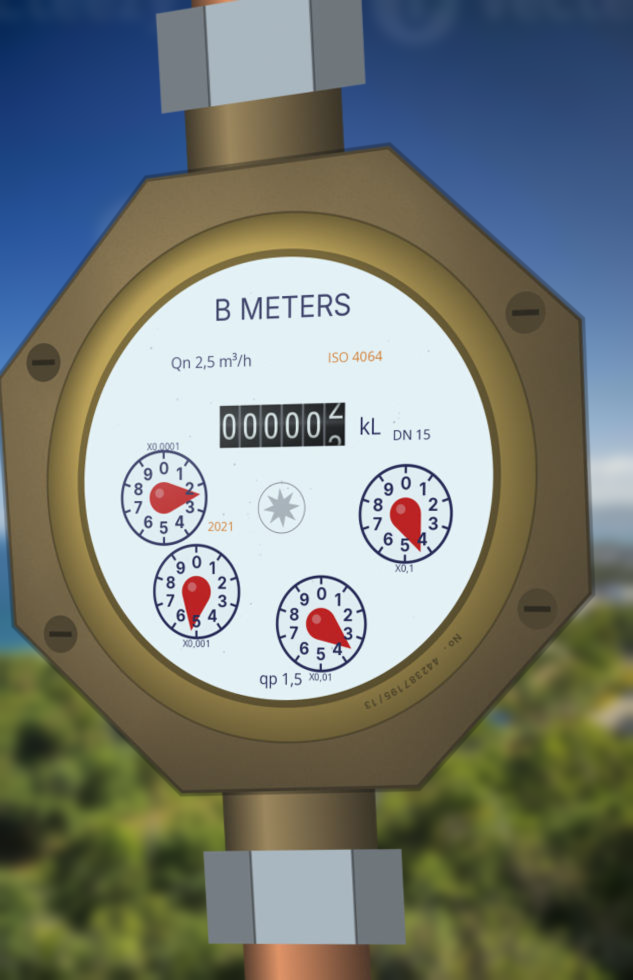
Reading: 2.4352
